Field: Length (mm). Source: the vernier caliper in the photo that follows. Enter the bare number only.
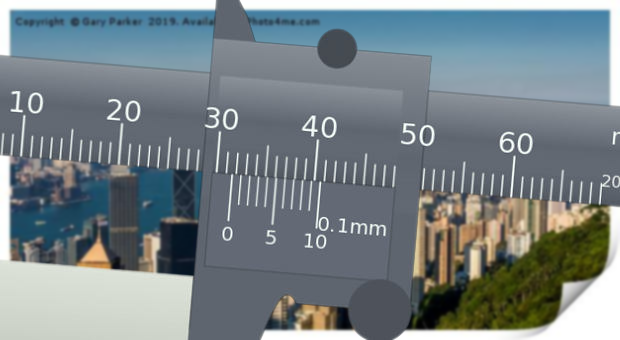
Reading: 31.6
